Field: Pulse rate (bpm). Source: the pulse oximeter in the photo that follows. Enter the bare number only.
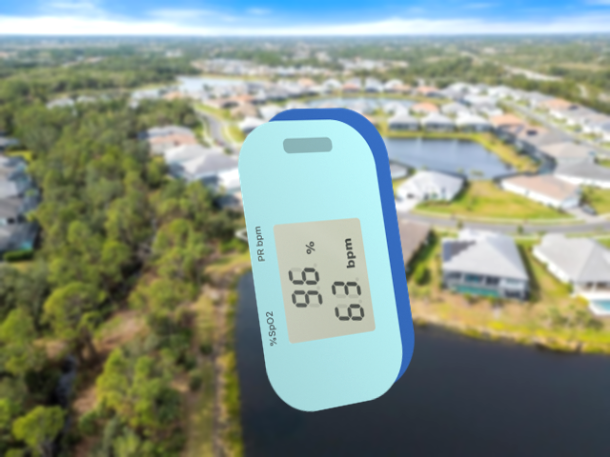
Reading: 63
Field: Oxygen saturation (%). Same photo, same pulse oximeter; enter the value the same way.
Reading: 96
